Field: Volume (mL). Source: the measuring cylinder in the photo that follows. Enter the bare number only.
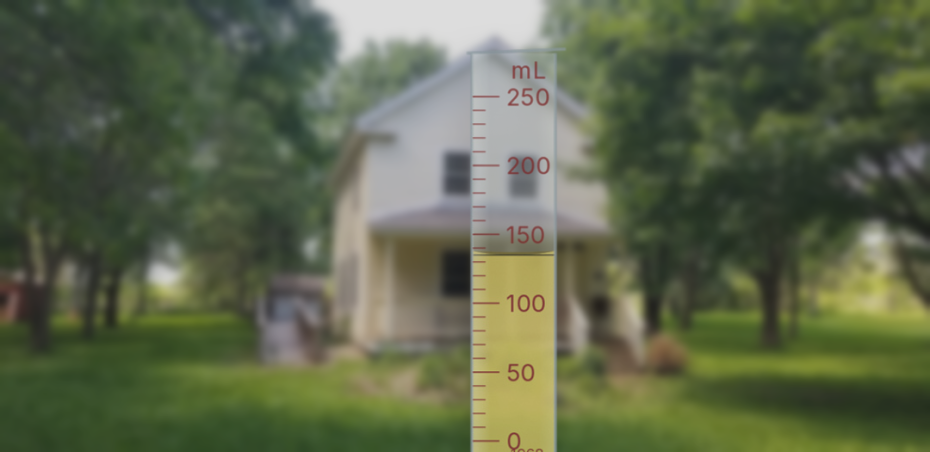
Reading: 135
